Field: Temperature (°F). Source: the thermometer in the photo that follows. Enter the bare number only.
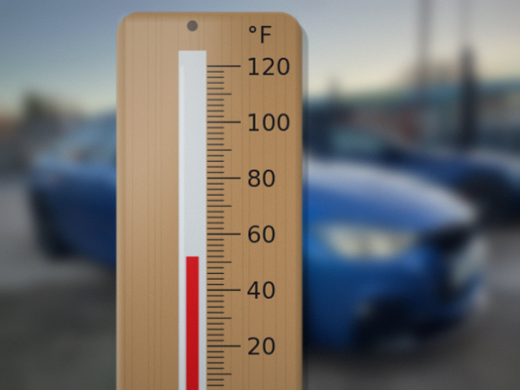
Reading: 52
